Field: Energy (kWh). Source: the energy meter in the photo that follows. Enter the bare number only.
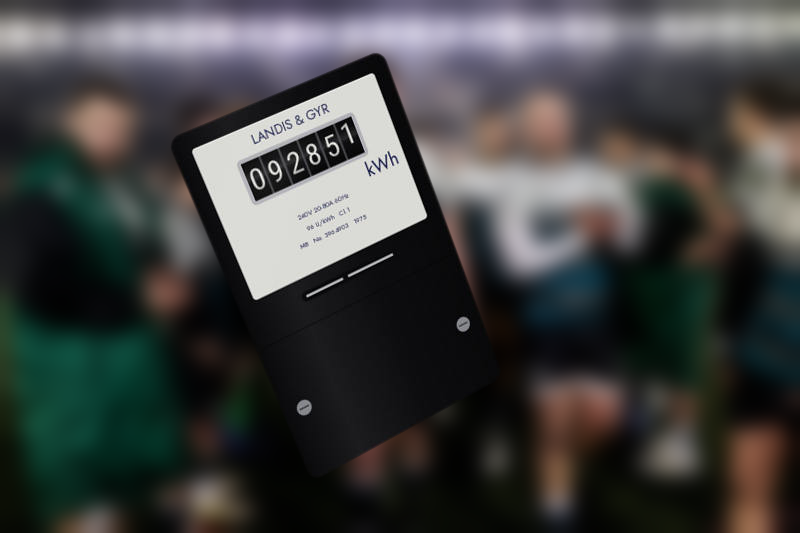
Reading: 92851
